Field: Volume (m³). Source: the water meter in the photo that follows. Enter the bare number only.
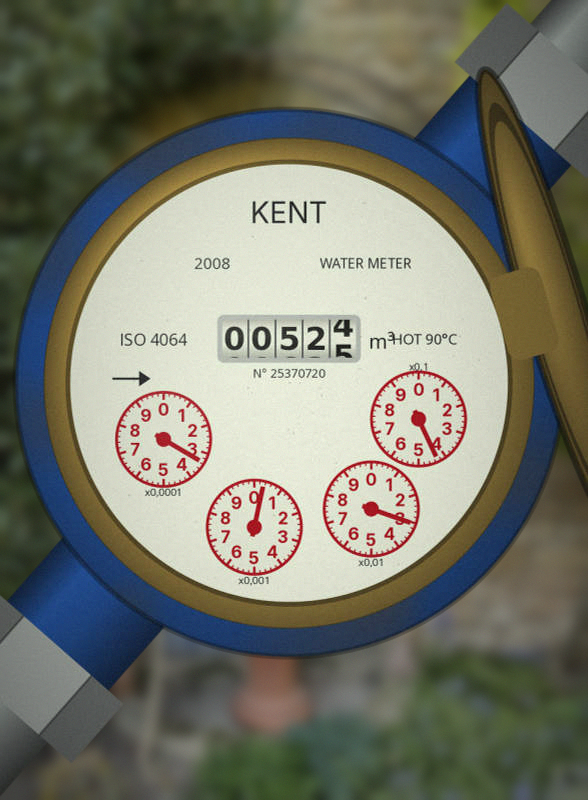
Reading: 524.4303
